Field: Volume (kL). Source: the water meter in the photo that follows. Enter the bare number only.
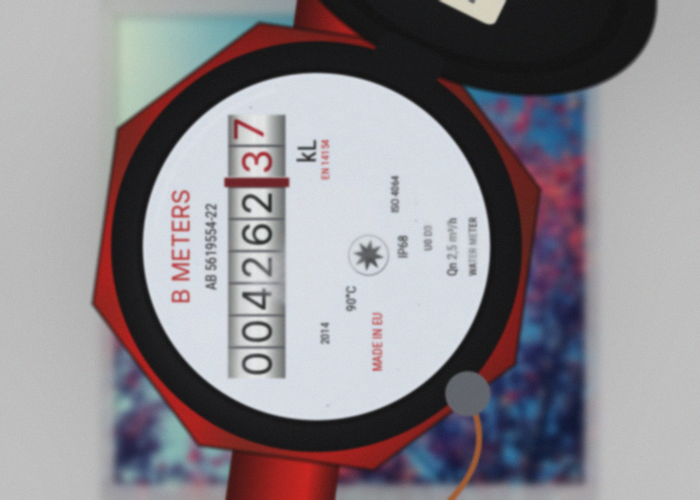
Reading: 4262.37
